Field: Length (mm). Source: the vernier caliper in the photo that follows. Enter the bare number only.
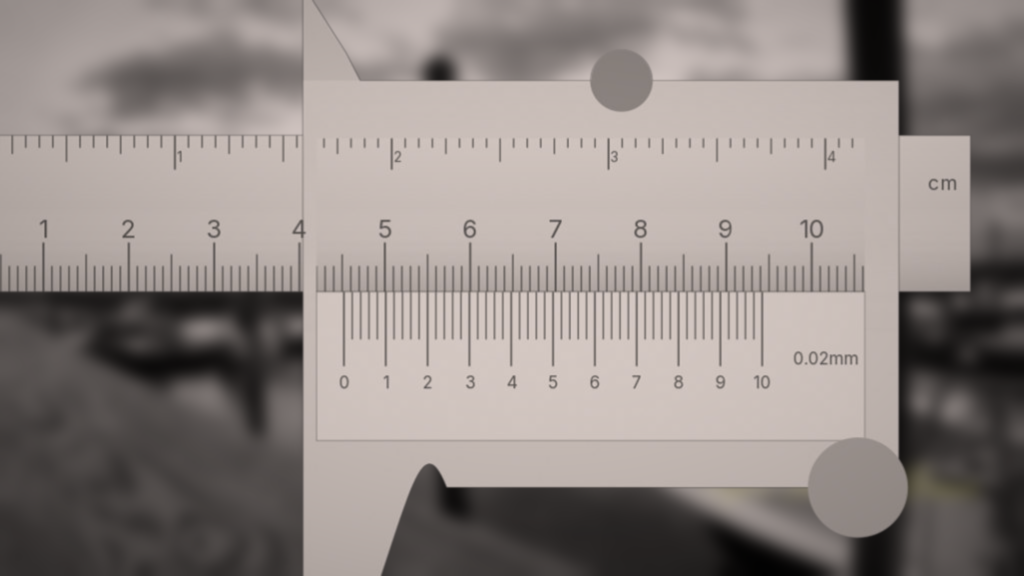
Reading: 45.2
